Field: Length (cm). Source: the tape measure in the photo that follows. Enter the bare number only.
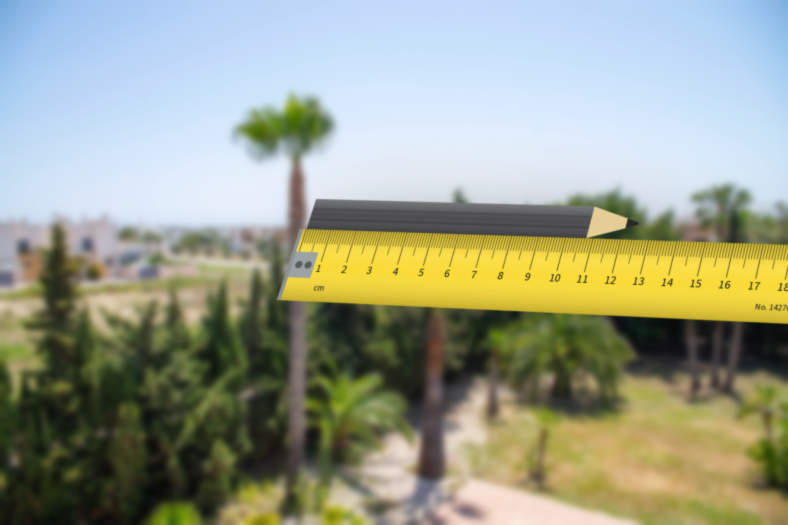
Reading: 12.5
